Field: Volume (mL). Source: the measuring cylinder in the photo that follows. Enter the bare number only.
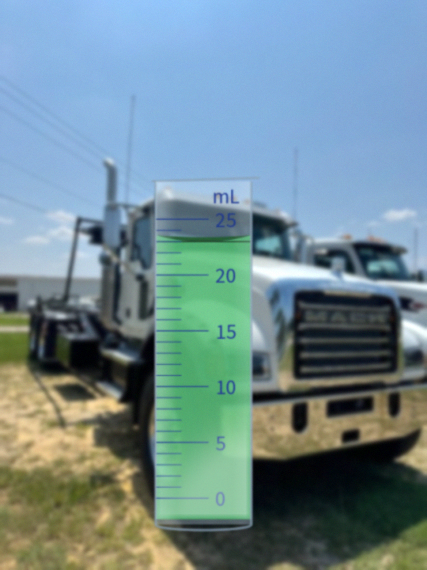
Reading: 23
